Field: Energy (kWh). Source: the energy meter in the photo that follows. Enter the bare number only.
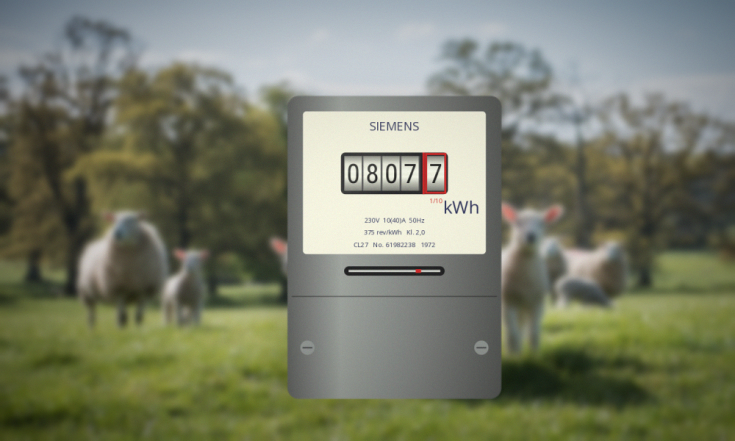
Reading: 807.7
